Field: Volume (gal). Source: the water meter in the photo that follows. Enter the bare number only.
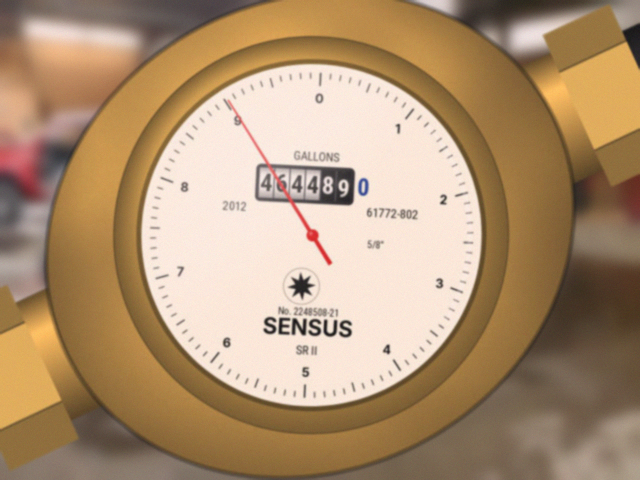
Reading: 4644889.0
